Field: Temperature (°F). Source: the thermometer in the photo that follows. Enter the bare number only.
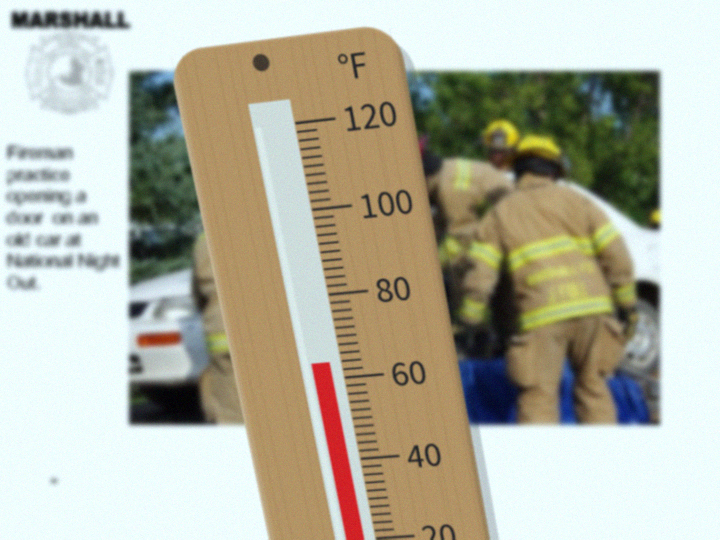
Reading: 64
